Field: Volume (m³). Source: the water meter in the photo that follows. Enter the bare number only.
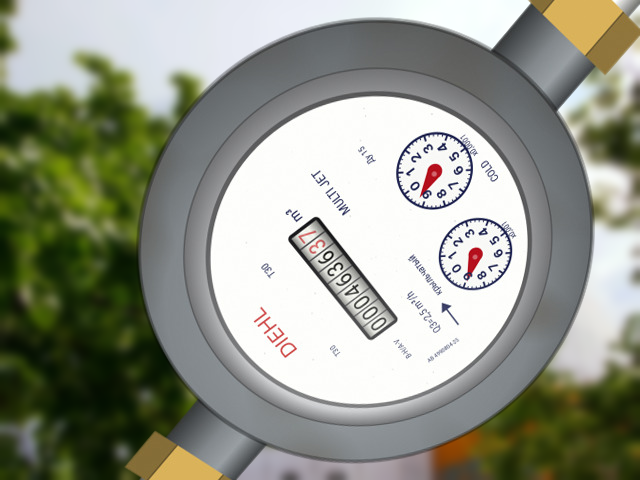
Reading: 4636.3789
